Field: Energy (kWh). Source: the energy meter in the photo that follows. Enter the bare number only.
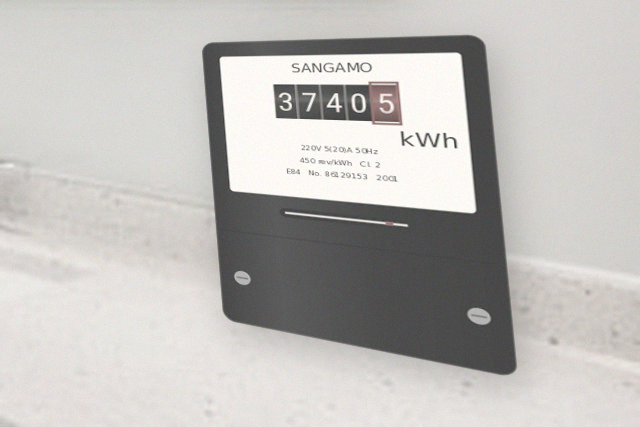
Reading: 3740.5
